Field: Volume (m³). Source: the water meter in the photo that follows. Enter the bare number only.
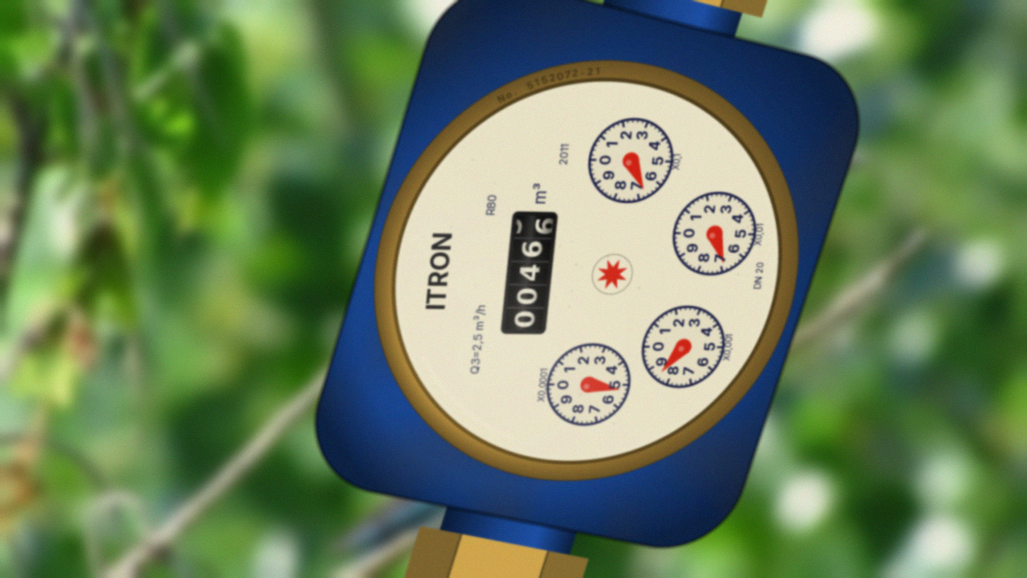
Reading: 465.6685
